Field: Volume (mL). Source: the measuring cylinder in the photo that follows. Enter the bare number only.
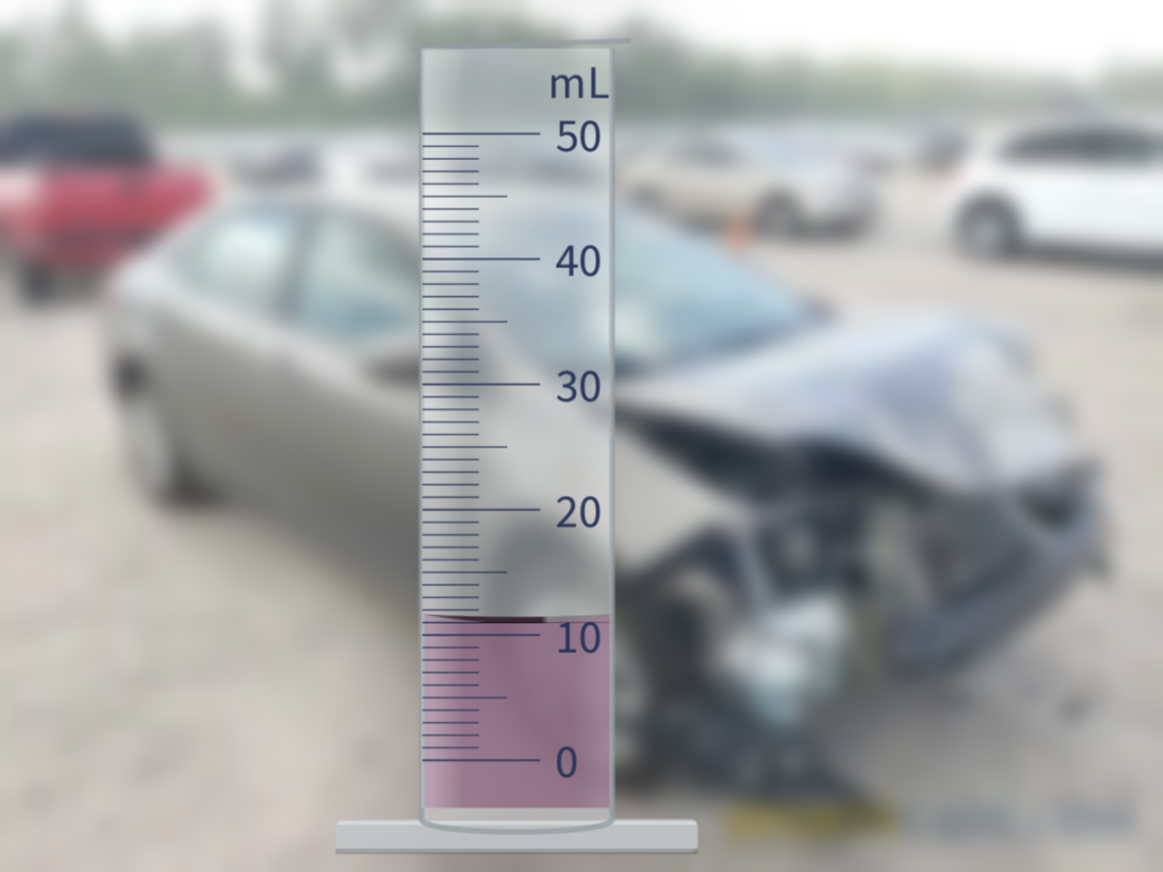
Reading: 11
